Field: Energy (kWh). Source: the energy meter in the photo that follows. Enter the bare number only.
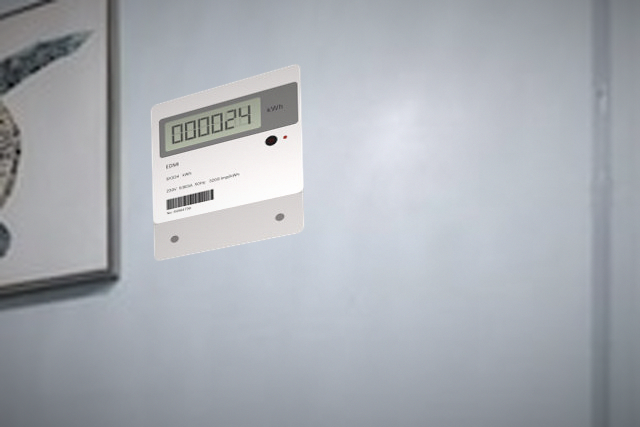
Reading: 24
